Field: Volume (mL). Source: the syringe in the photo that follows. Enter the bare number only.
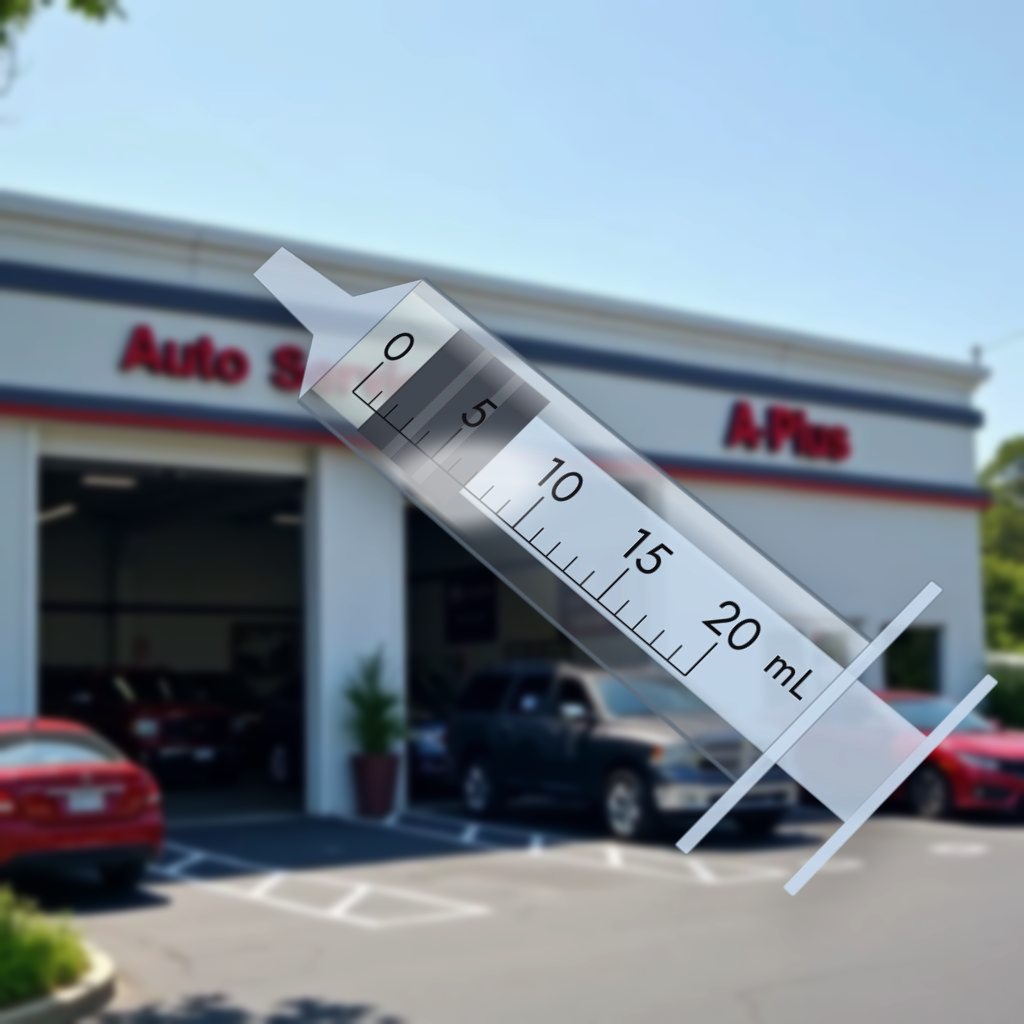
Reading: 1.5
